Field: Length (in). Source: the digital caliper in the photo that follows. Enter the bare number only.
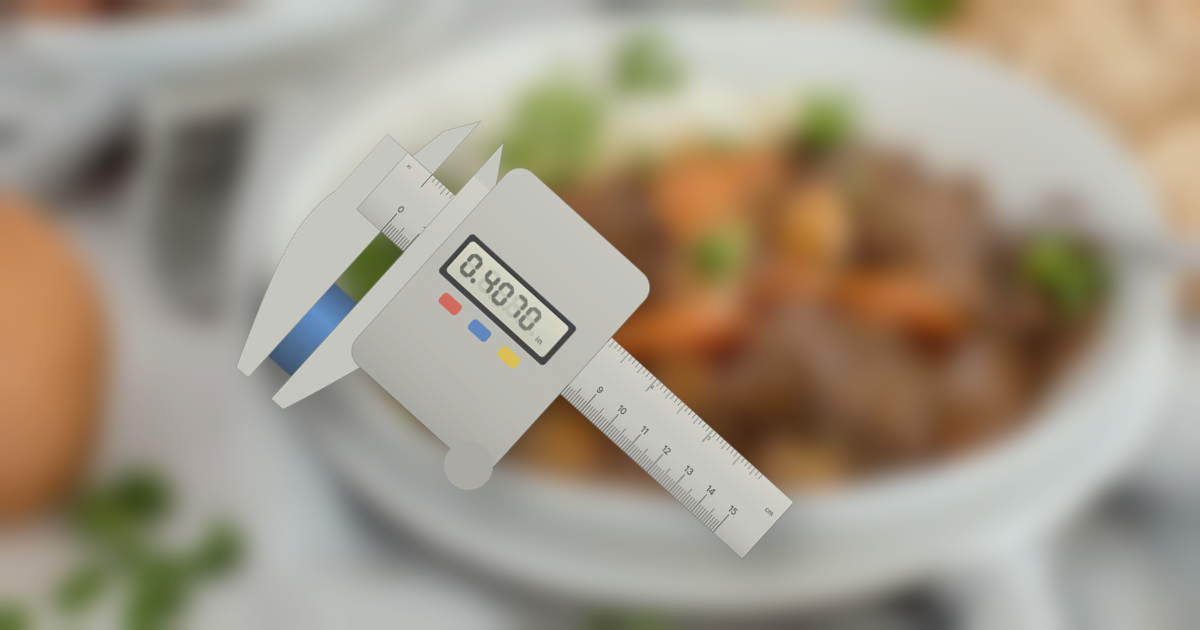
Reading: 0.4070
